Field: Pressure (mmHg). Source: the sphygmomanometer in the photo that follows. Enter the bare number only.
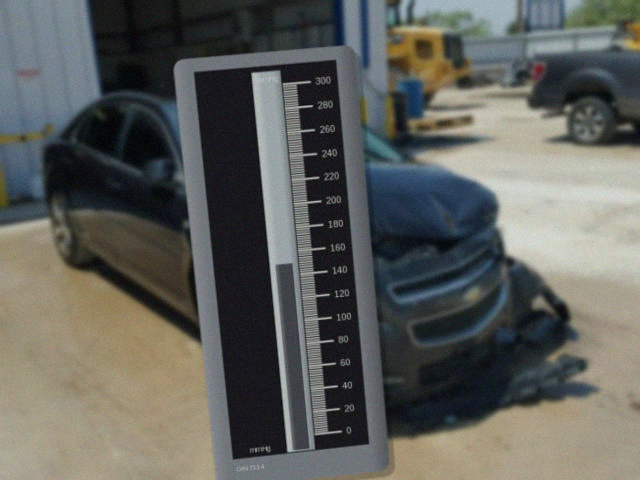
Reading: 150
